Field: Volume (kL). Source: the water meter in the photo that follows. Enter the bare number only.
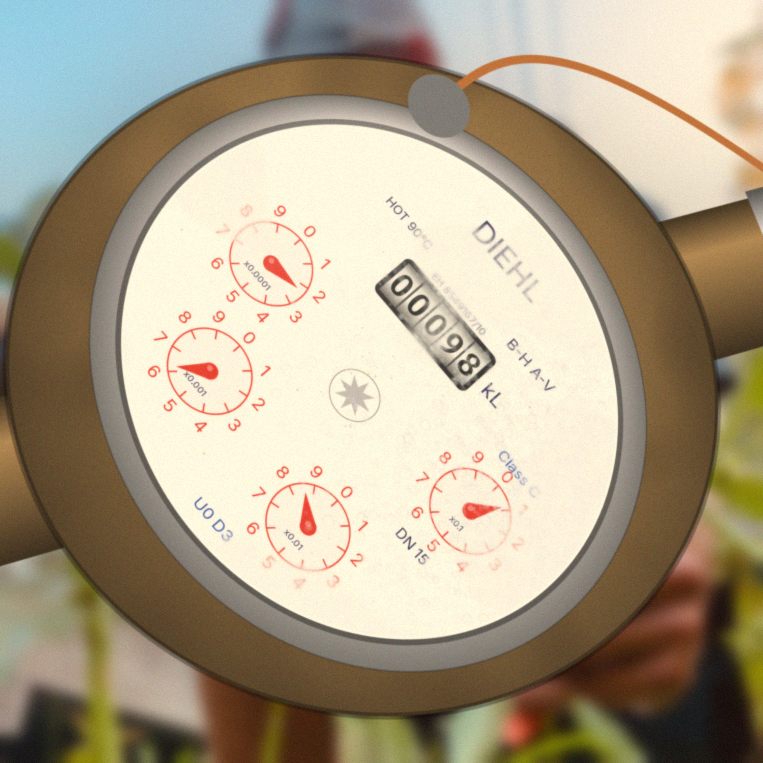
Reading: 98.0862
